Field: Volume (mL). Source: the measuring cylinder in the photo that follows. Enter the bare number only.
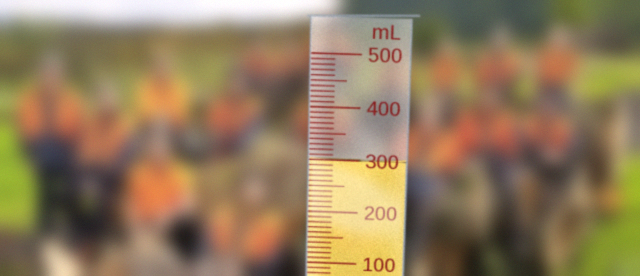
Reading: 300
